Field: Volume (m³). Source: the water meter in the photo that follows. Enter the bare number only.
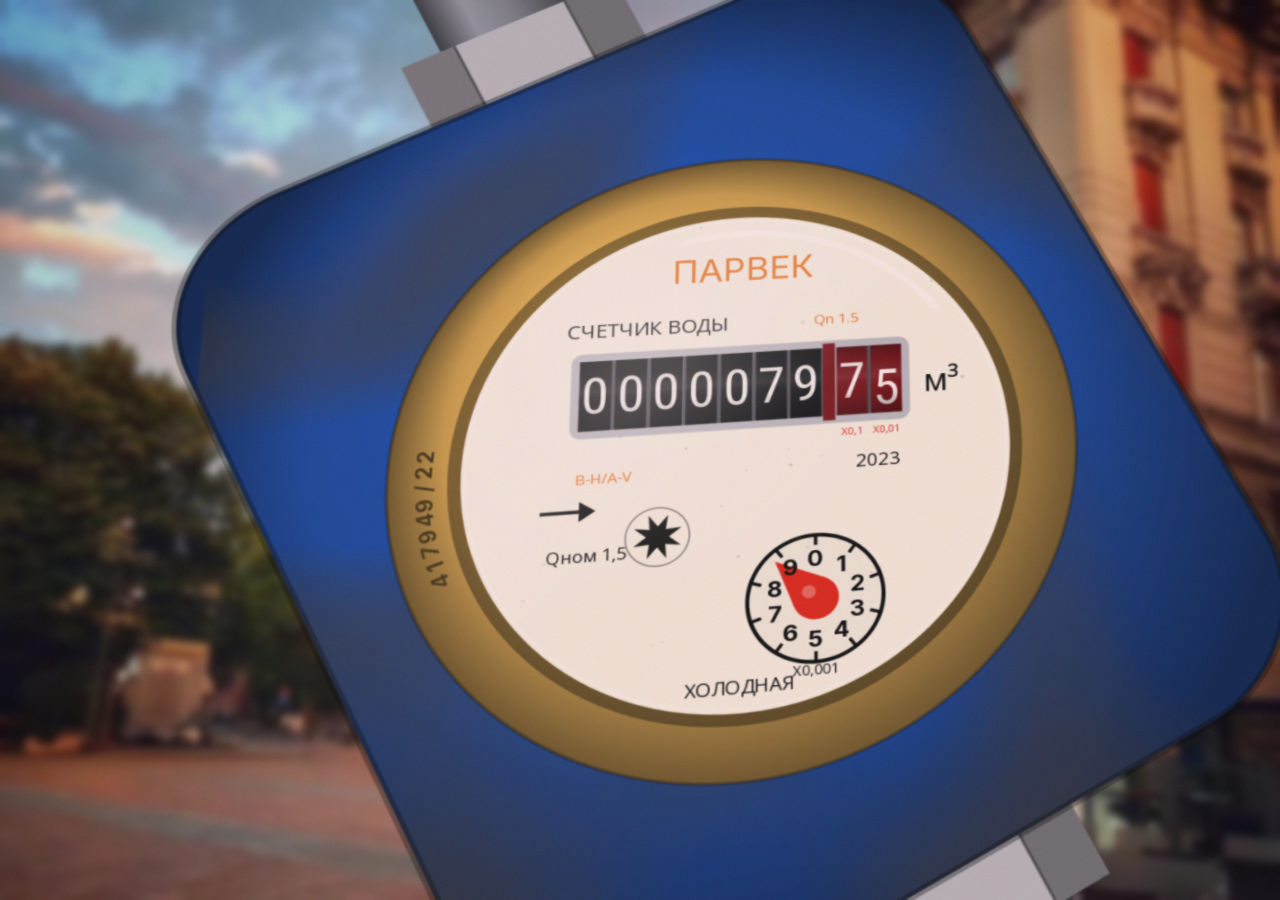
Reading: 79.748
